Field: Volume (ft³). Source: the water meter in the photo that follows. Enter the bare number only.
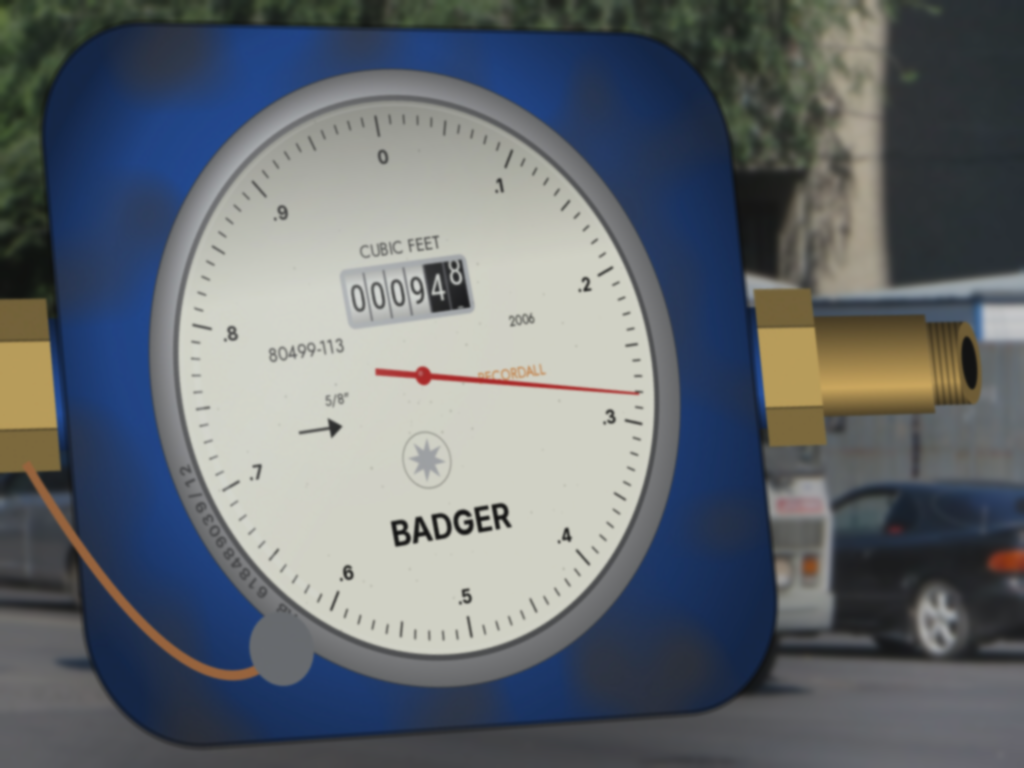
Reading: 948.28
